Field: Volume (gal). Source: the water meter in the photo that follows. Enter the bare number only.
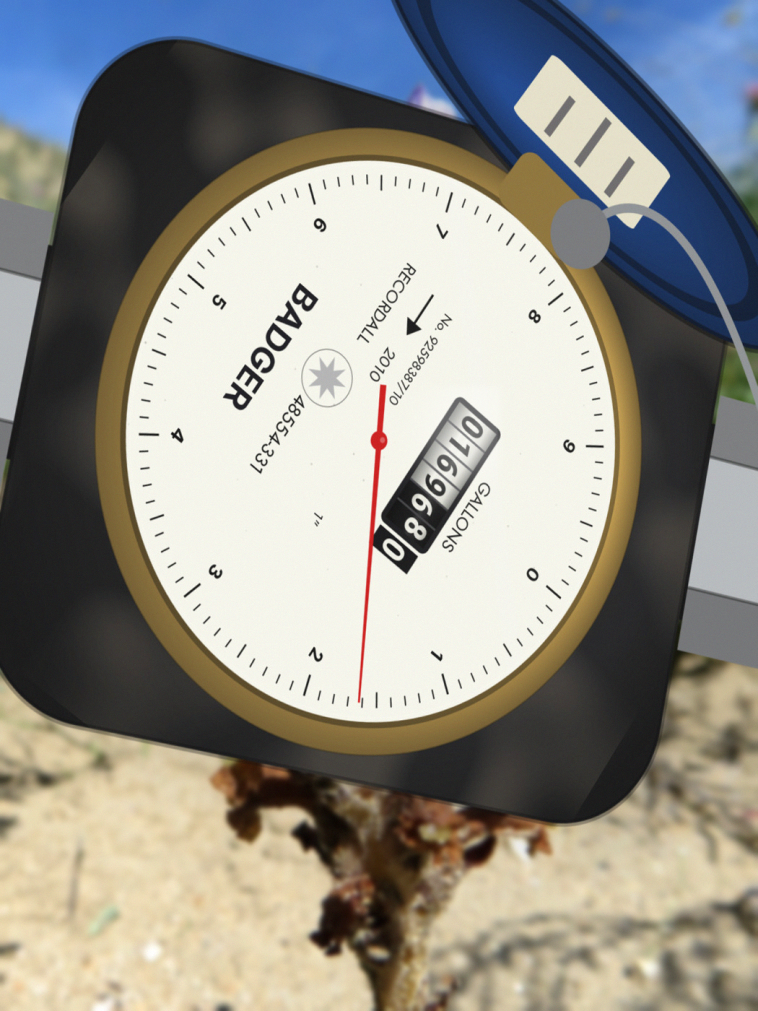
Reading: 169681.6
